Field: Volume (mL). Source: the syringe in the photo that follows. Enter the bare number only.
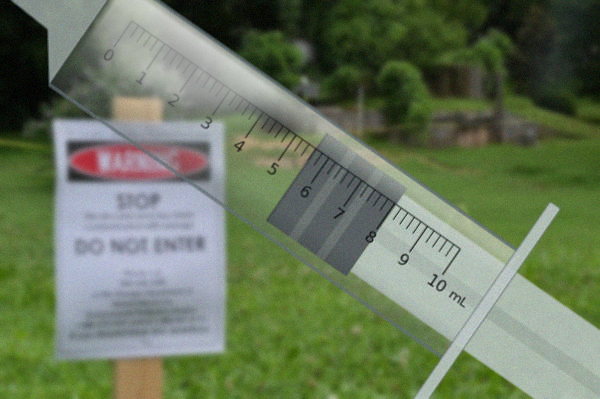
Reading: 5.6
